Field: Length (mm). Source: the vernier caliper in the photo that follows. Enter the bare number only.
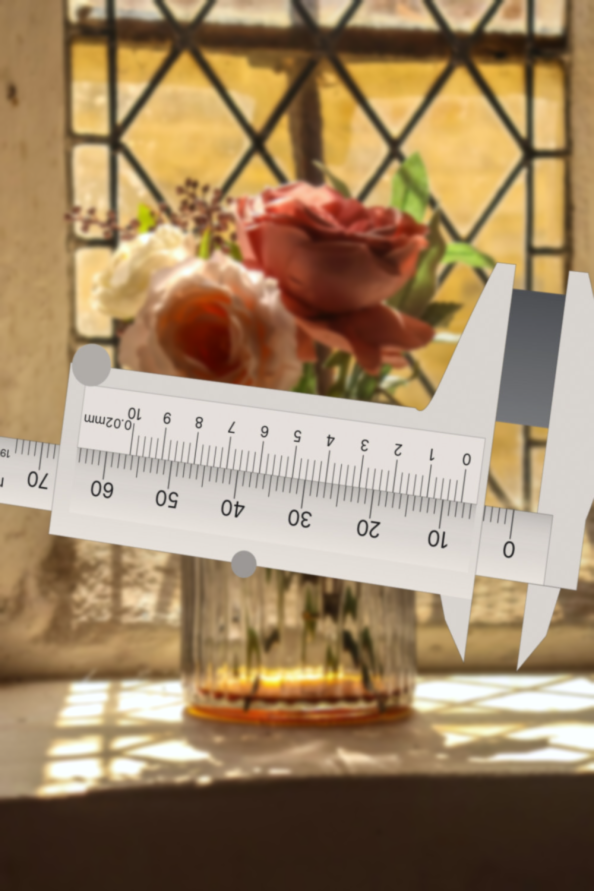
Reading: 7.4
